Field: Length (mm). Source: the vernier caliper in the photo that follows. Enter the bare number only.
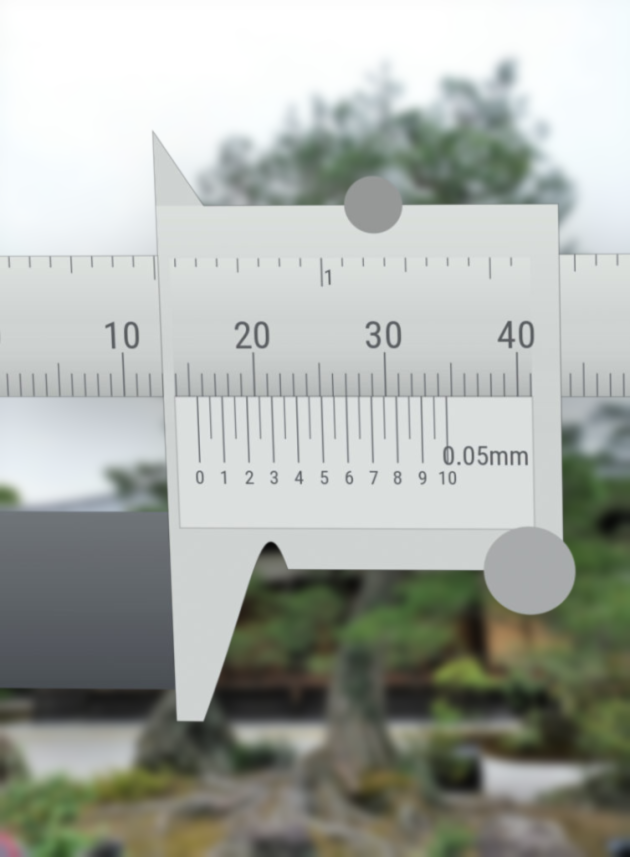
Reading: 15.6
